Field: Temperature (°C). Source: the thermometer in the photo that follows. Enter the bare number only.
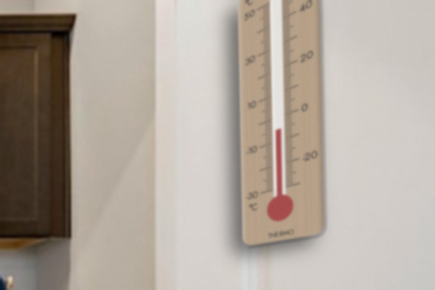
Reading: -5
